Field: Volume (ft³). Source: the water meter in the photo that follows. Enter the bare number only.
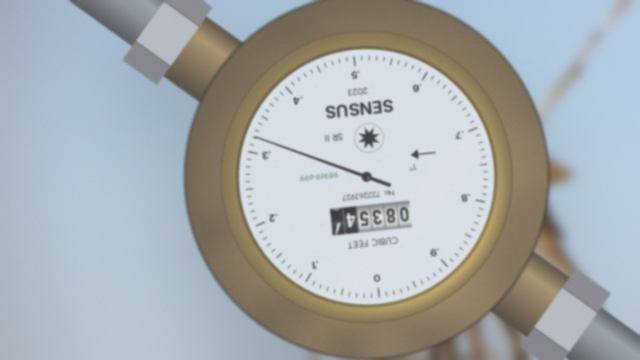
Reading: 83547.32
